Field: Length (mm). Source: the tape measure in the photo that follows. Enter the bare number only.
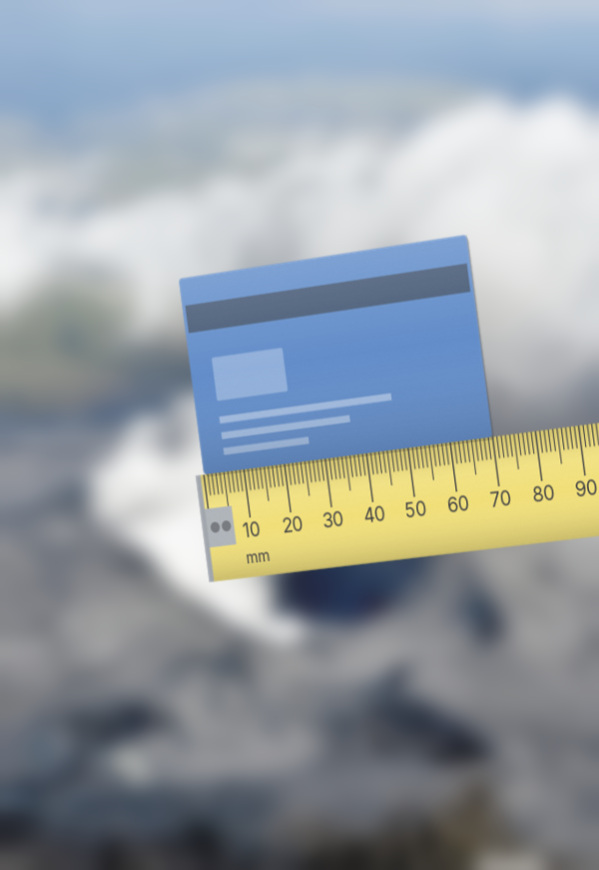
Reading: 70
